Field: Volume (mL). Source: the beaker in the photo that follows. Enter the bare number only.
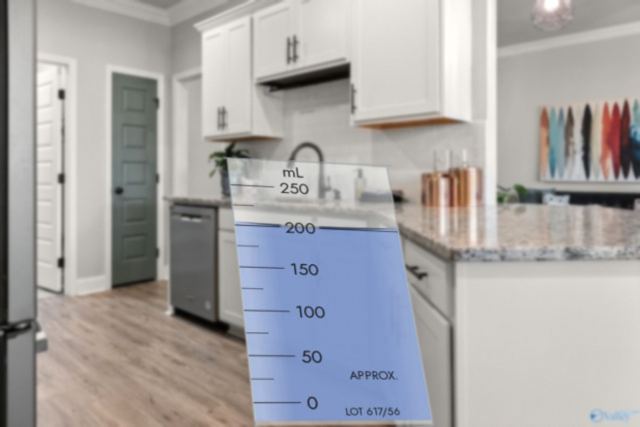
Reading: 200
